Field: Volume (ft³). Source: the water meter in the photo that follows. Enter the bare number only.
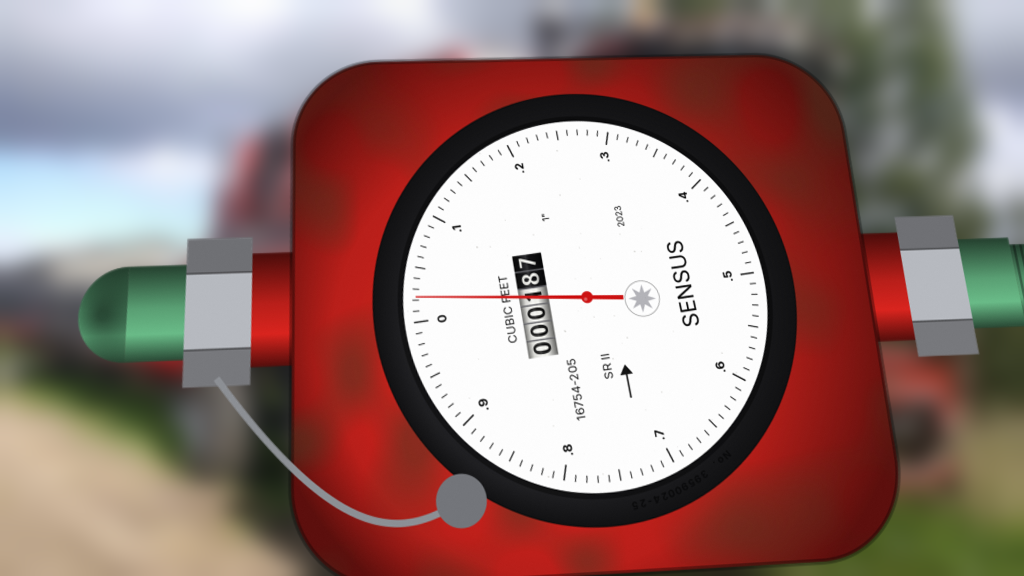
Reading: 187.02
